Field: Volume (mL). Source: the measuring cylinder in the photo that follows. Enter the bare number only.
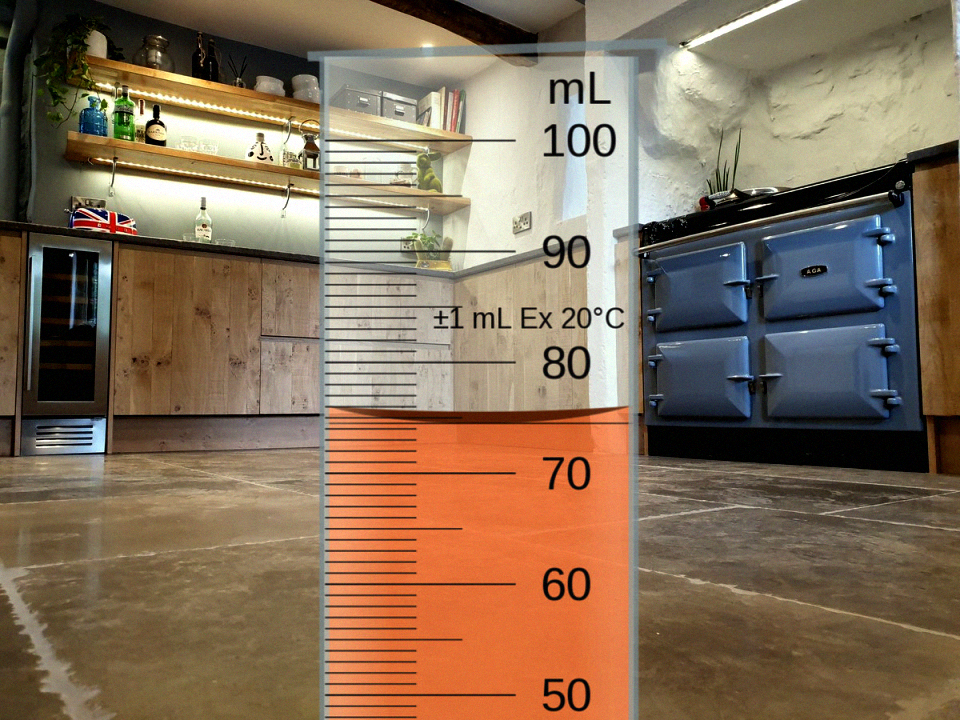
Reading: 74.5
